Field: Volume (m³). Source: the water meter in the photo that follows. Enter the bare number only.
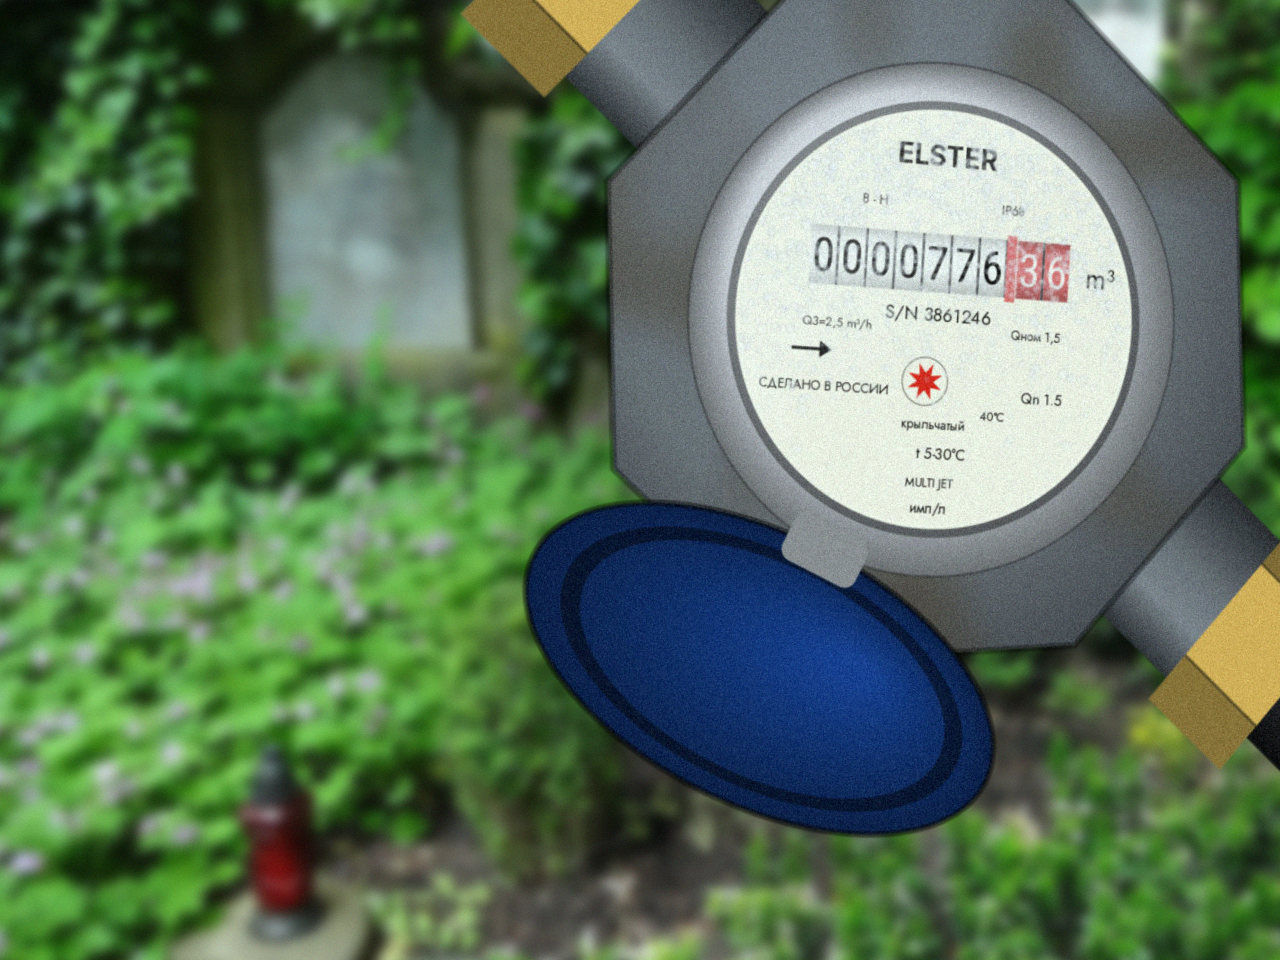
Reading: 776.36
